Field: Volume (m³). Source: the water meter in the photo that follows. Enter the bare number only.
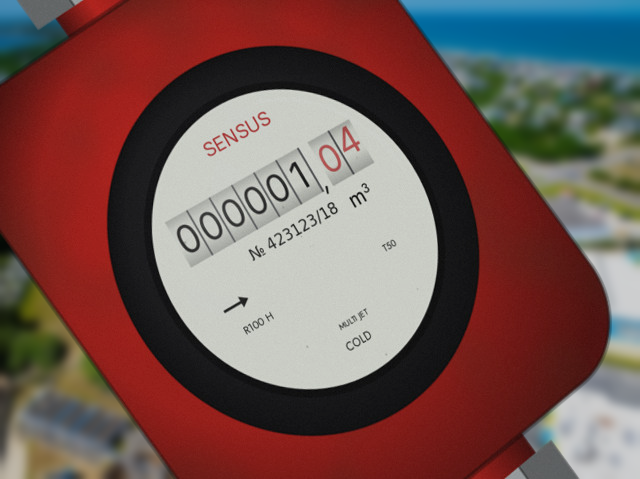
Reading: 1.04
